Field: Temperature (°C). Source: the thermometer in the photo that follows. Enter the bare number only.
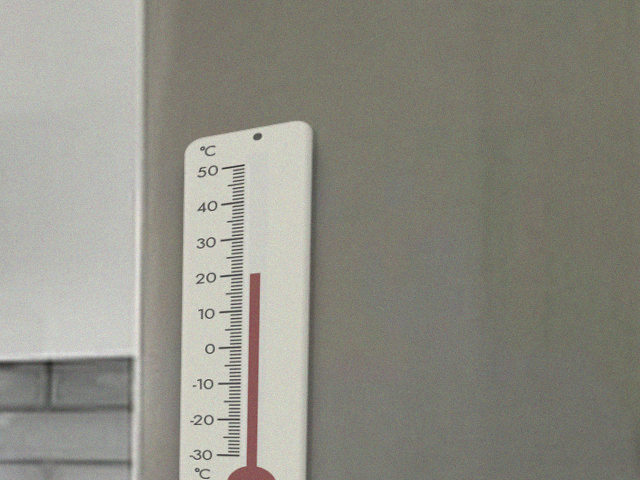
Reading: 20
